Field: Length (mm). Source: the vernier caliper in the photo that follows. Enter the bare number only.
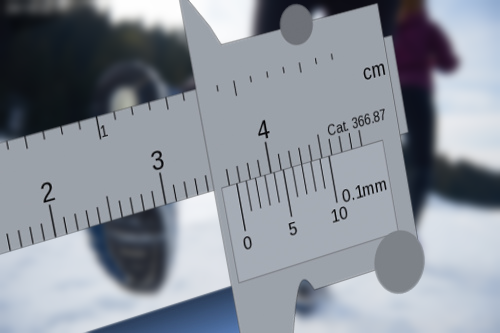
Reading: 36.7
